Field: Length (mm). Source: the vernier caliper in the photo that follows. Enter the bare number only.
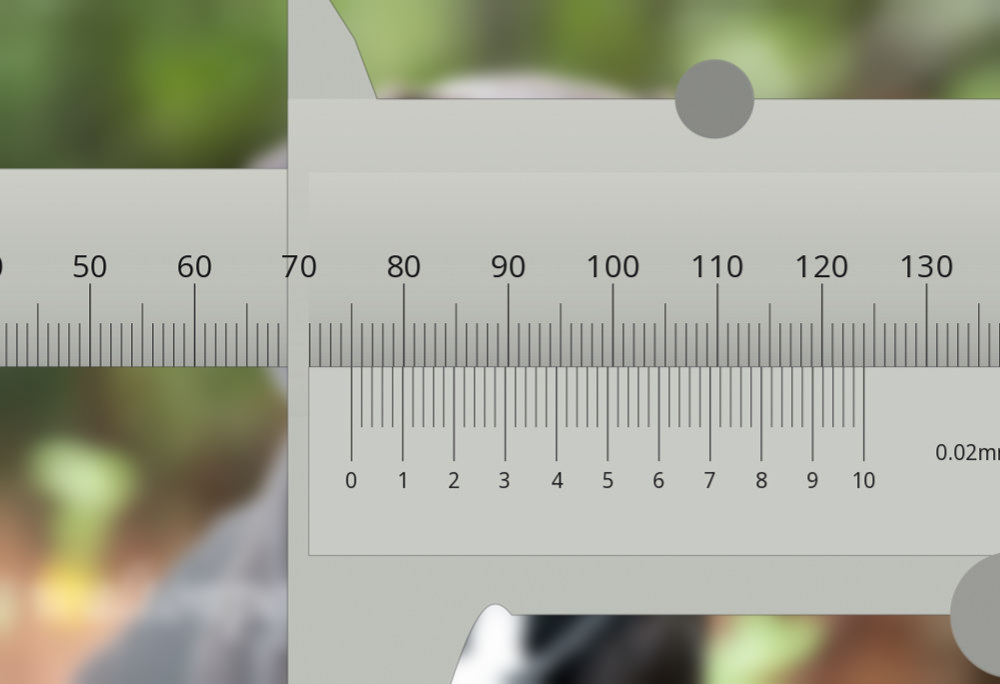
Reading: 75.0
